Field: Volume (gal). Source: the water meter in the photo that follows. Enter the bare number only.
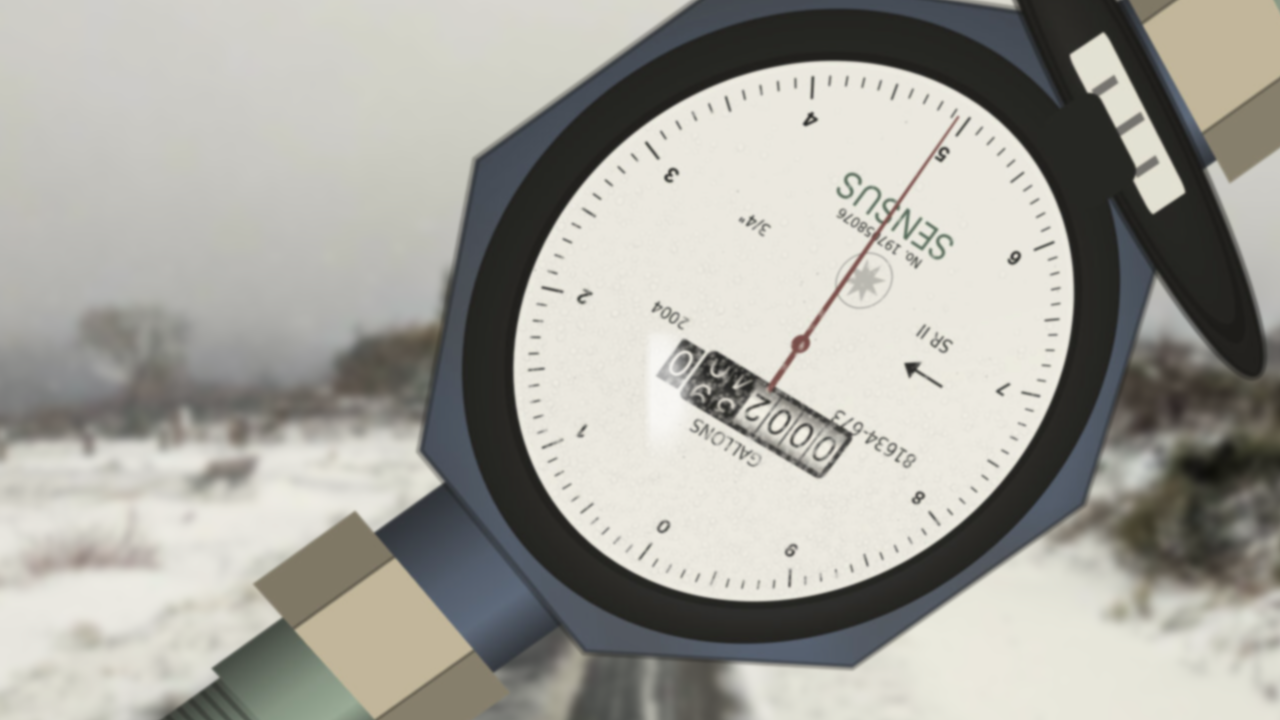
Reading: 2394.9
